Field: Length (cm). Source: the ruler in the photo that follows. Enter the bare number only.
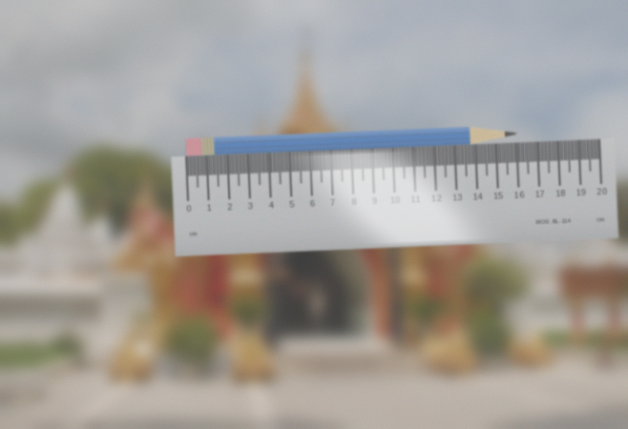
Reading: 16
